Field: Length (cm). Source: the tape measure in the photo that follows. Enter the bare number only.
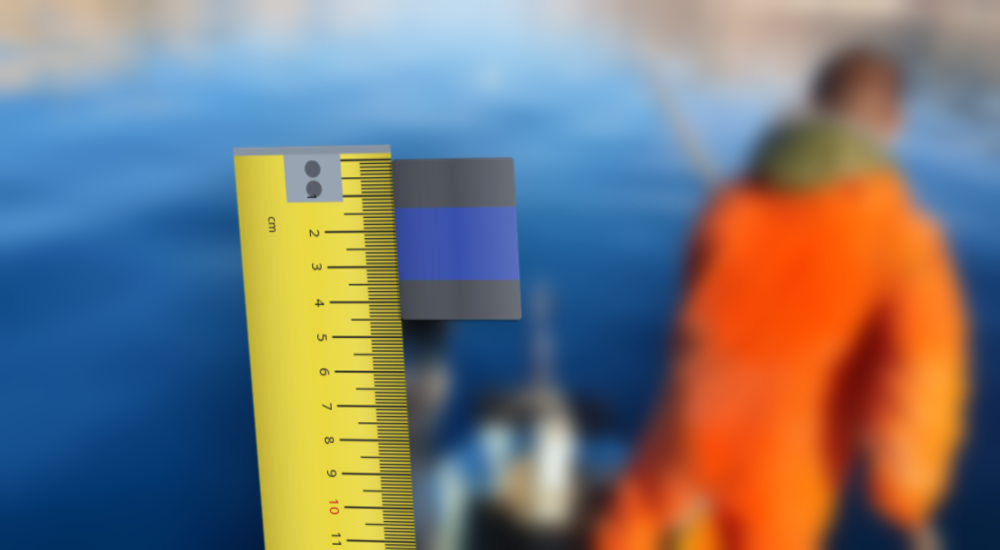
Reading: 4.5
